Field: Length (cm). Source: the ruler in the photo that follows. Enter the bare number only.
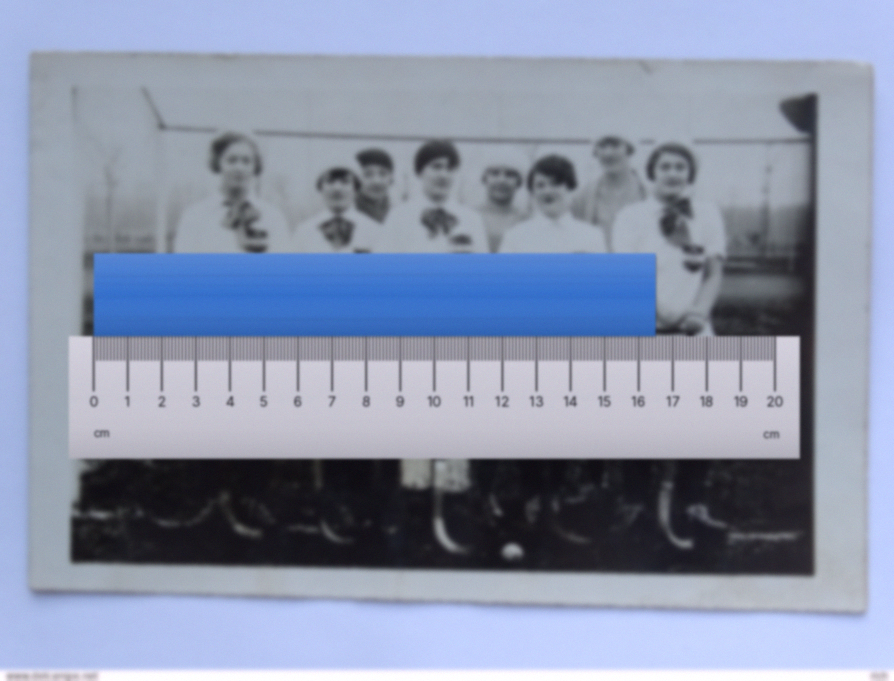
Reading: 16.5
